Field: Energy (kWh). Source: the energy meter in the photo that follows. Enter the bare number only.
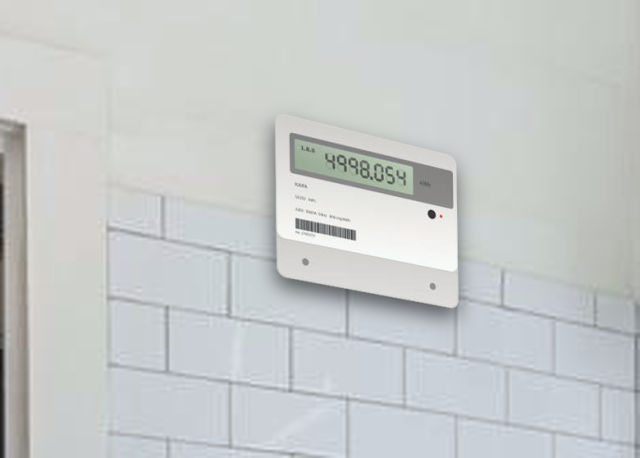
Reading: 4998.054
